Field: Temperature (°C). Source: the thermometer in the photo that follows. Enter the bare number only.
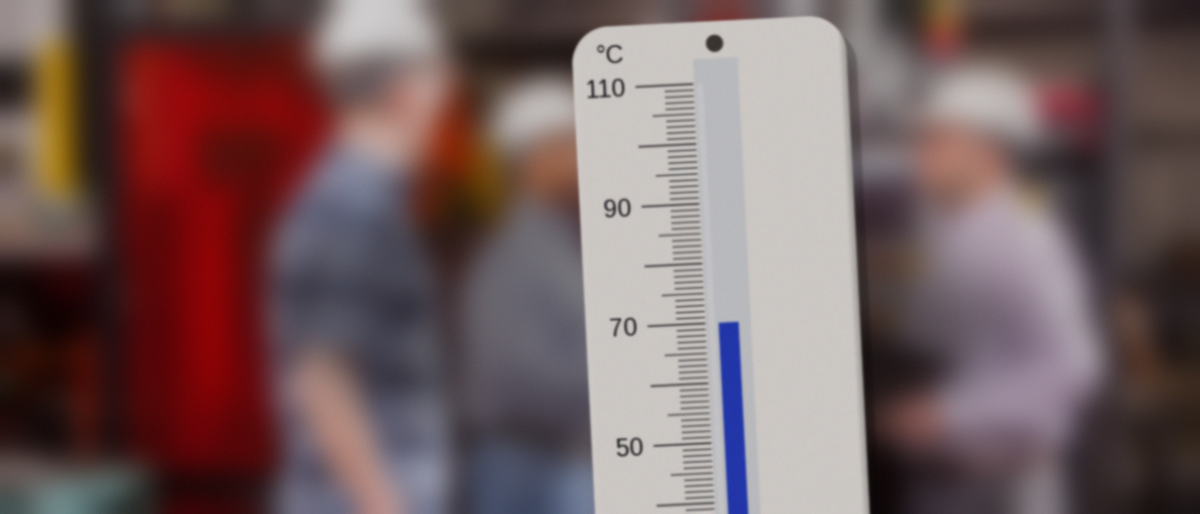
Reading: 70
